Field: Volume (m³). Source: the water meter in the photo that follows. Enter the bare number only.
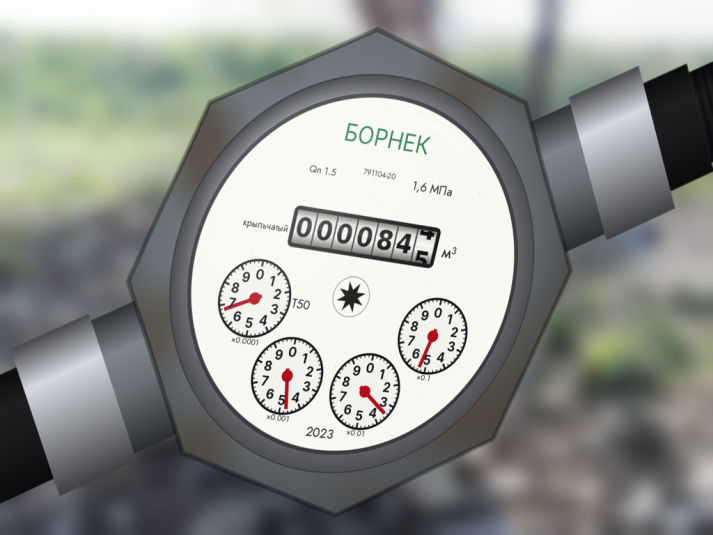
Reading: 844.5346
